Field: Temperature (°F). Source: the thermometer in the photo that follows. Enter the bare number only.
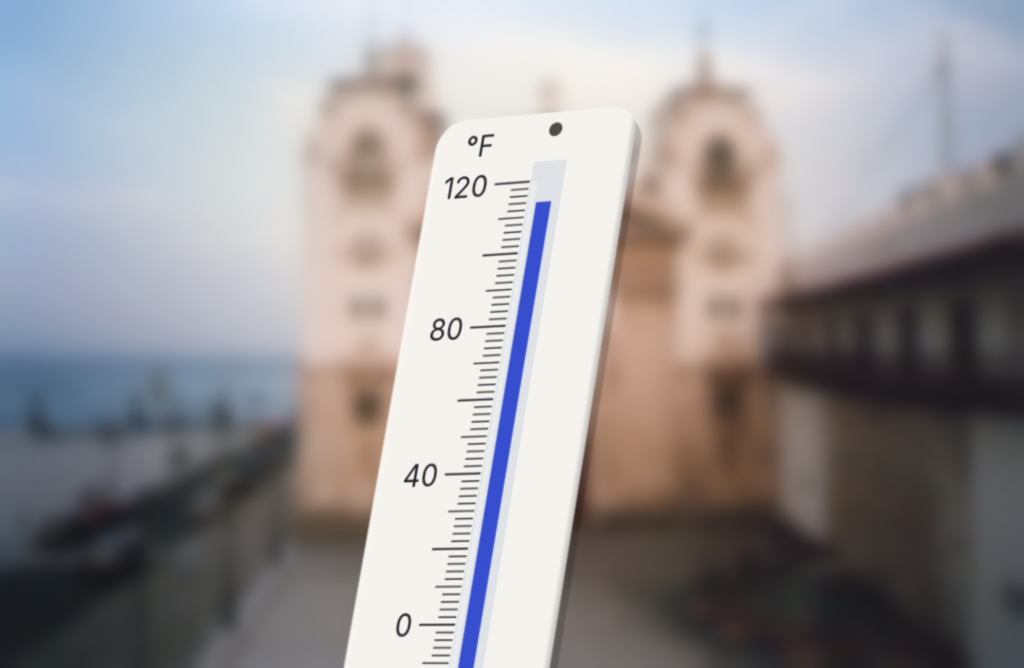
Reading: 114
